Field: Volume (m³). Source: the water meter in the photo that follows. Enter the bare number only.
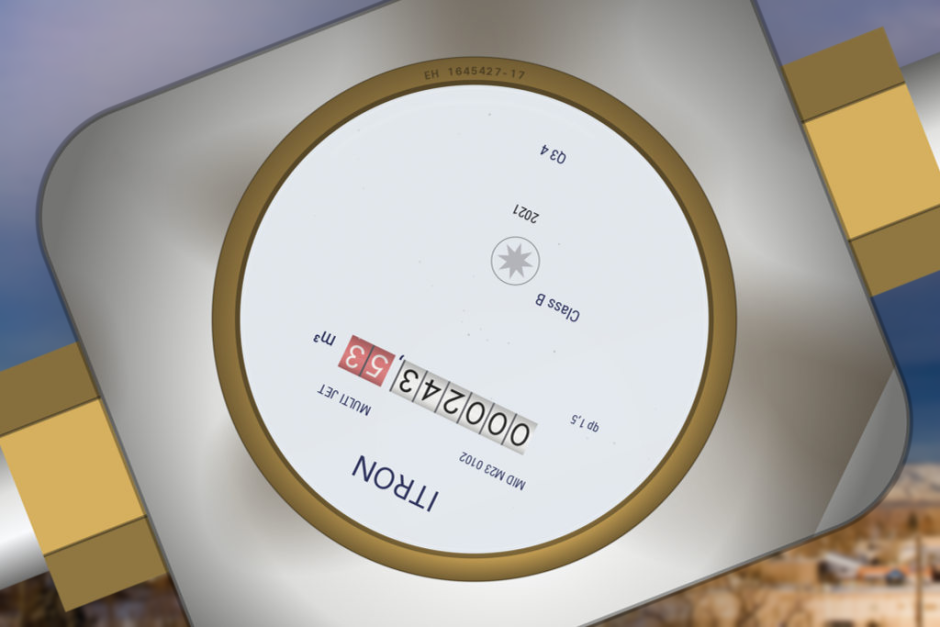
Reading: 243.53
